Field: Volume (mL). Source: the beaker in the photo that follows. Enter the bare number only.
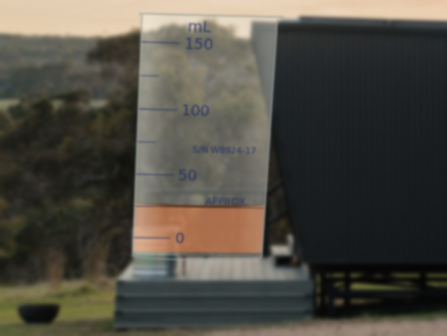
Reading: 25
